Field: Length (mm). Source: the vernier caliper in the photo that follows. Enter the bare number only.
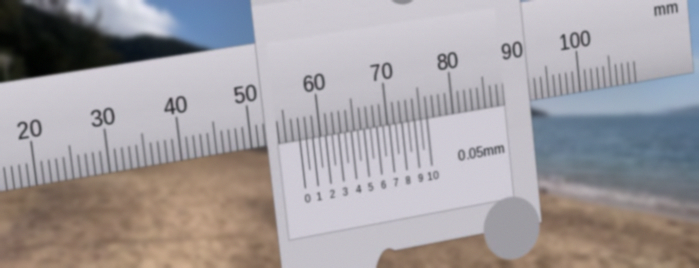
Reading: 57.0
